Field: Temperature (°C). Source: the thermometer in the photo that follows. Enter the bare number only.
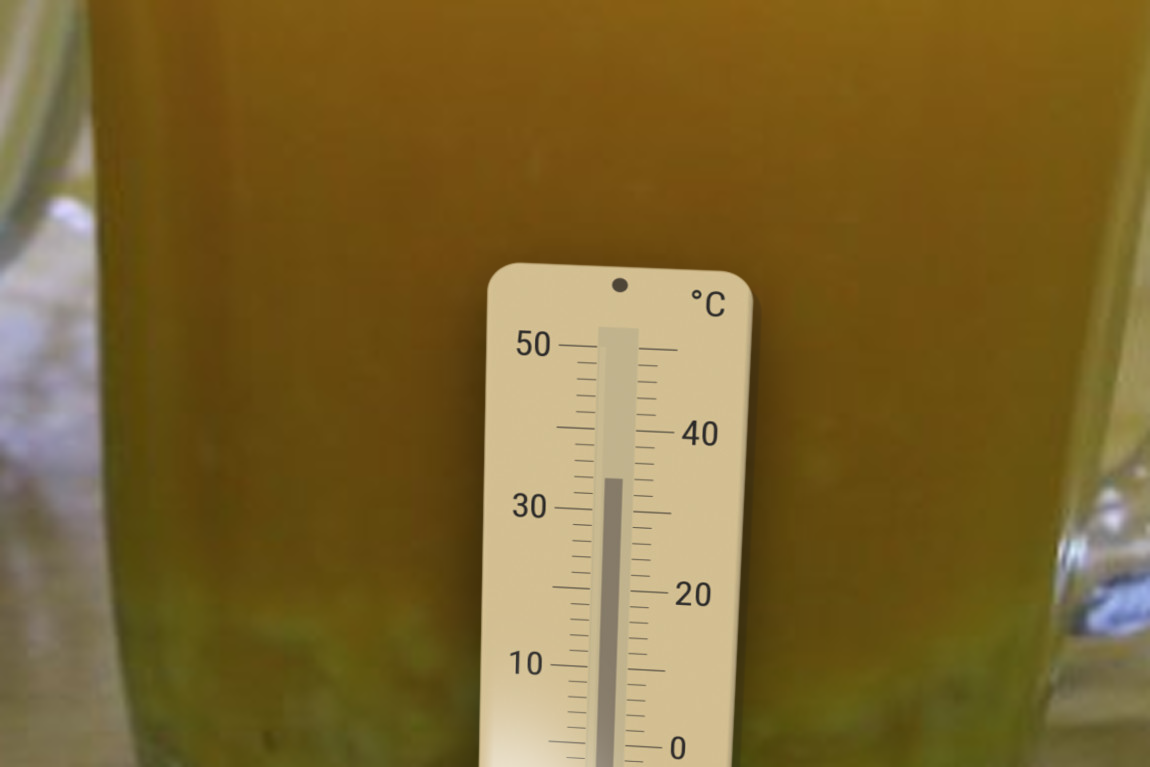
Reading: 34
